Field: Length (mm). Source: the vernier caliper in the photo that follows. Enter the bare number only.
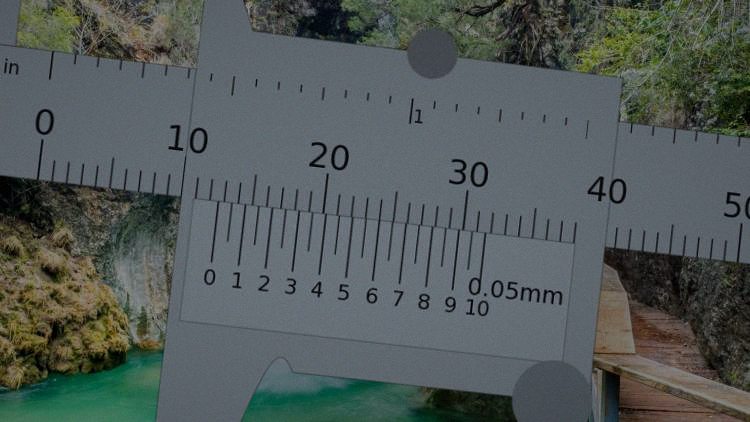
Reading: 12.6
